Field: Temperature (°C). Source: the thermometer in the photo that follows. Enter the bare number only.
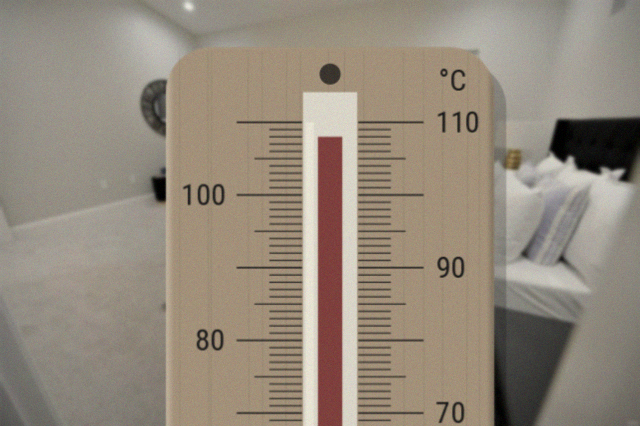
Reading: 108
